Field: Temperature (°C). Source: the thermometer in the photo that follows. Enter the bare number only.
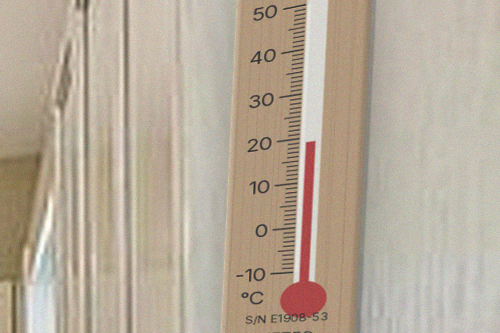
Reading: 19
